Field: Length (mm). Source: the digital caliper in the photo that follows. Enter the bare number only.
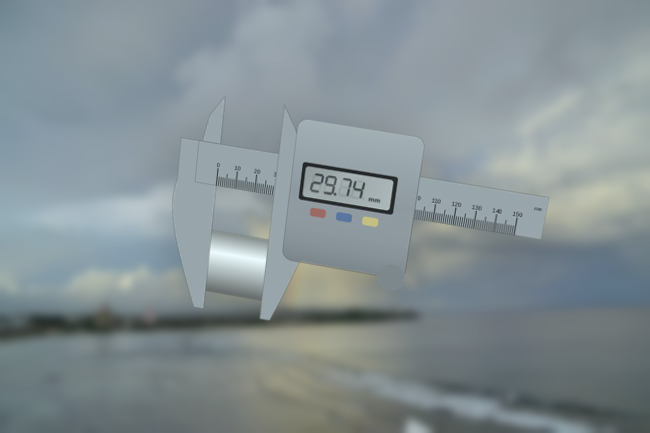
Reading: 29.74
